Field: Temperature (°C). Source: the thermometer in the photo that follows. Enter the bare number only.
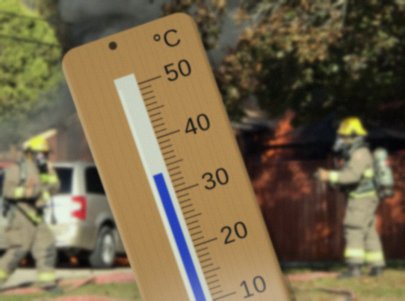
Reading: 34
